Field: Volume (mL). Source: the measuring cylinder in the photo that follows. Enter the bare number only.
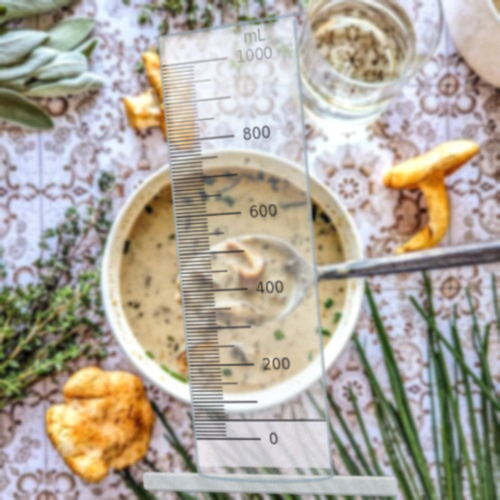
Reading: 50
